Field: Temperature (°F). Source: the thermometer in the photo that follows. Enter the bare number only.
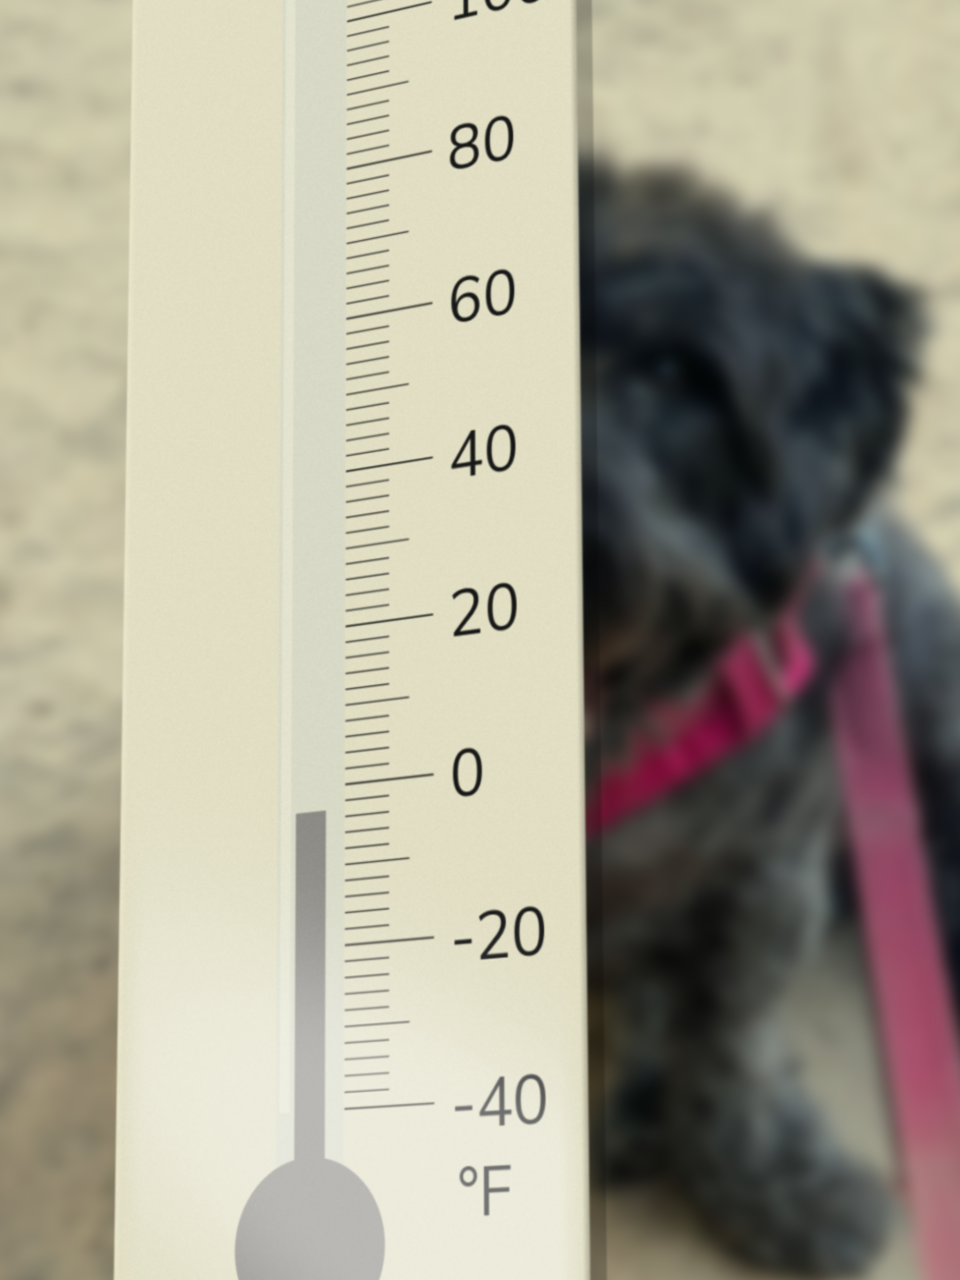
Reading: -3
